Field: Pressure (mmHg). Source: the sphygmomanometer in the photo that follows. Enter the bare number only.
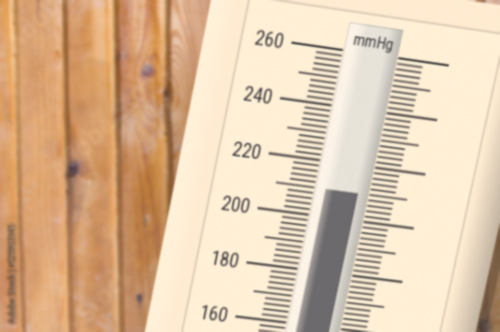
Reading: 210
